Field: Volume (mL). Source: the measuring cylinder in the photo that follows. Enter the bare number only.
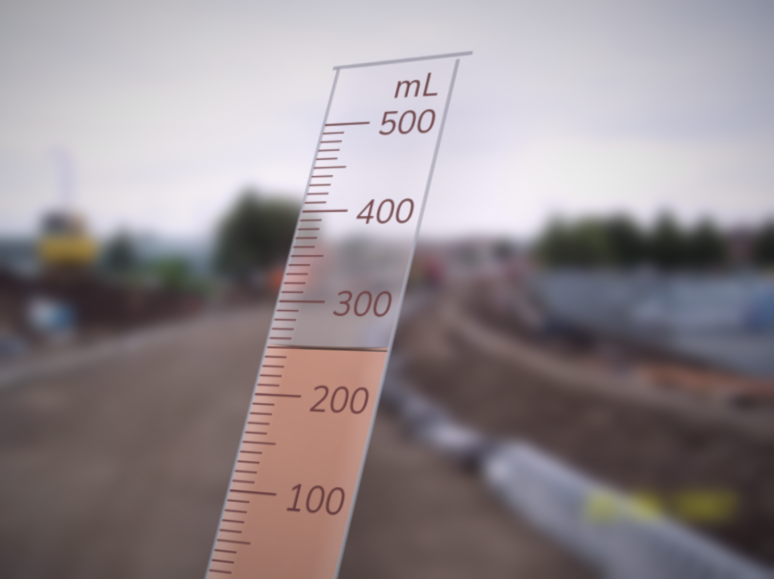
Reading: 250
